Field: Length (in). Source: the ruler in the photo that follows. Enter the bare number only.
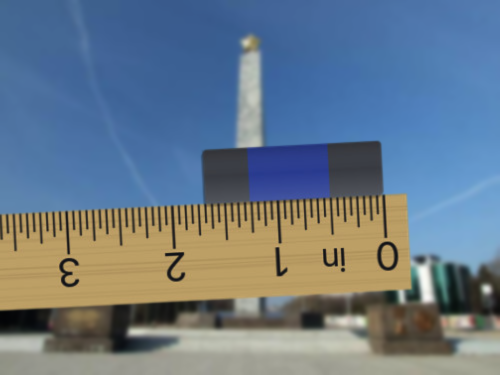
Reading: 1.6875
